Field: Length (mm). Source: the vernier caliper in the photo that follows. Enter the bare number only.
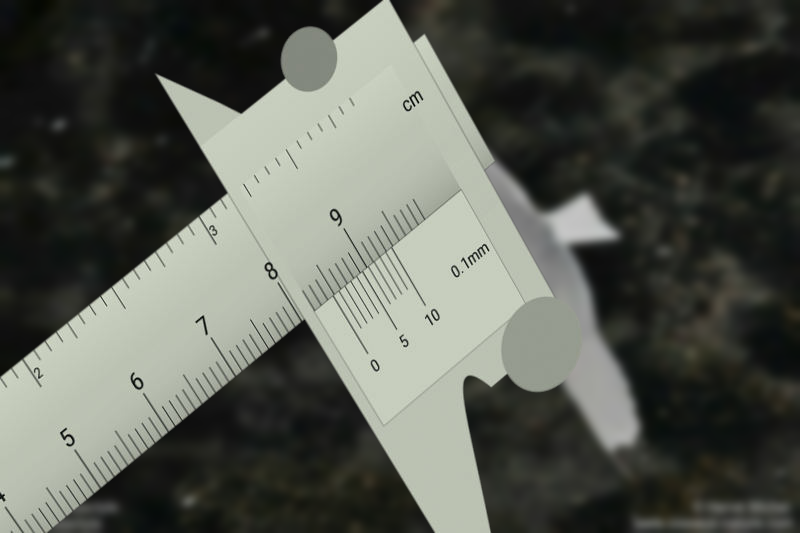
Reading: 84.8
